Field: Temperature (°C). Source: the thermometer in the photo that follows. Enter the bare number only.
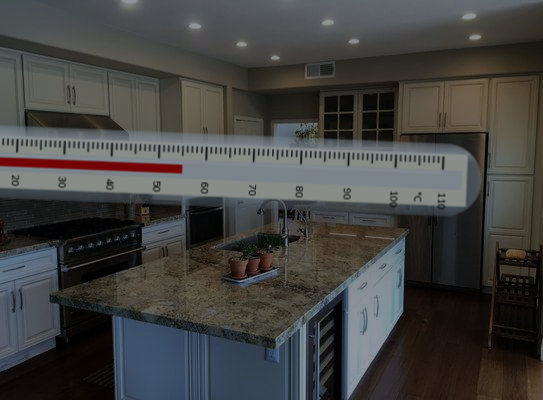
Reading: 55
